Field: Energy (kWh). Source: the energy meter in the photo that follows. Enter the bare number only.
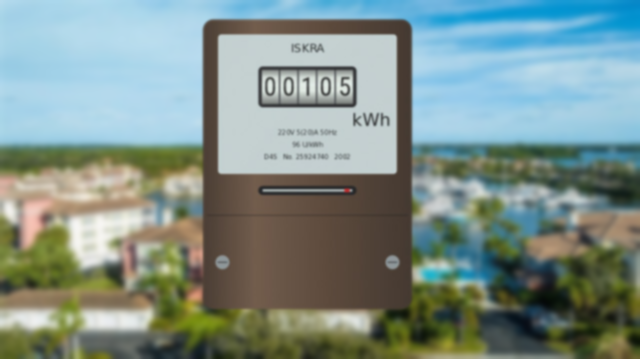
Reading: 105
